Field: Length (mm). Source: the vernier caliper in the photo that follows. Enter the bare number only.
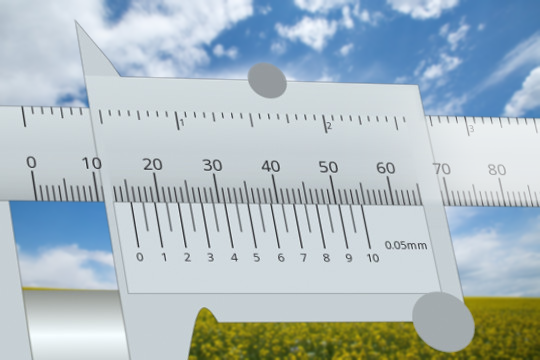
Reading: 15.4
